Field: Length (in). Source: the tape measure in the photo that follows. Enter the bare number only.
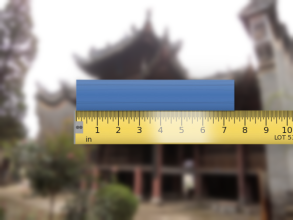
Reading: 7.5
